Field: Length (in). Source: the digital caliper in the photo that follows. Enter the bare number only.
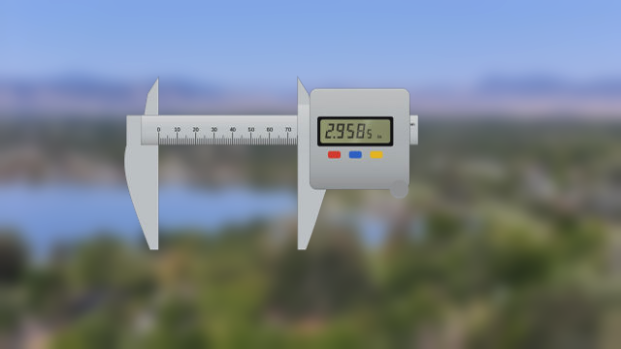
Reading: 2.9585
